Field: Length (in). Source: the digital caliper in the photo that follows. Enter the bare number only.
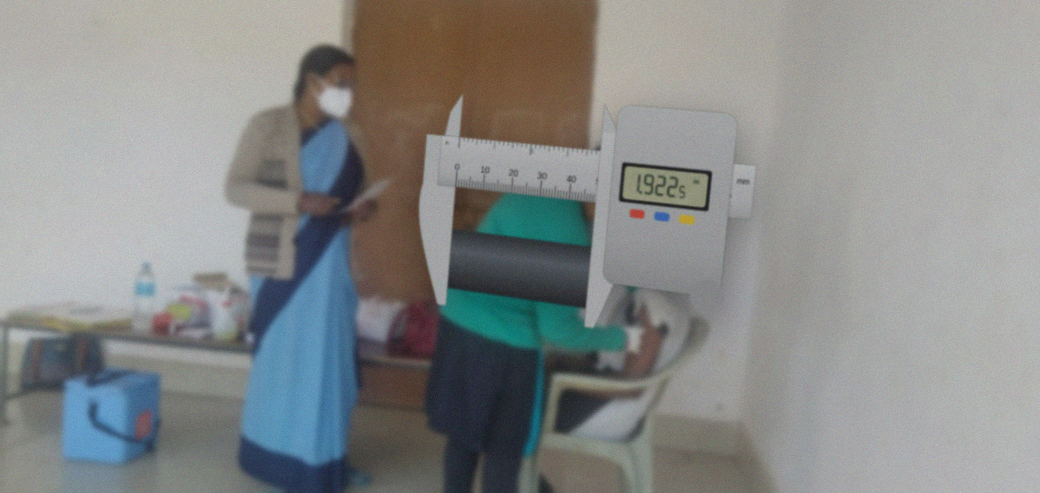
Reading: 1.9225
